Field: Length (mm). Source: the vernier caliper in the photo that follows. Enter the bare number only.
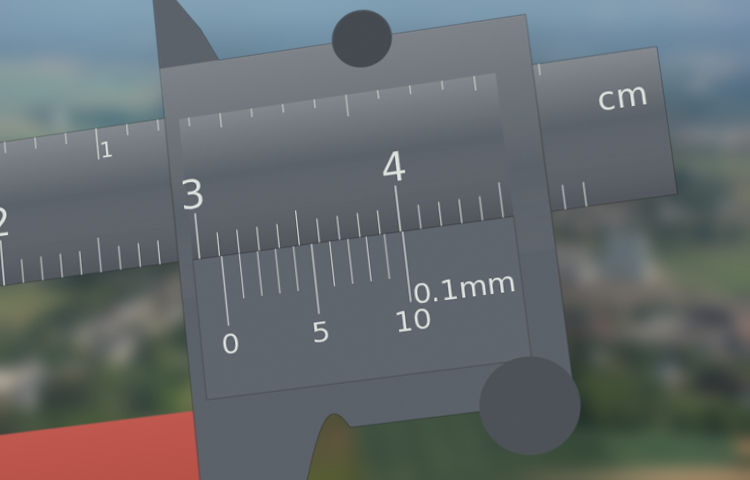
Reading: 31.1
